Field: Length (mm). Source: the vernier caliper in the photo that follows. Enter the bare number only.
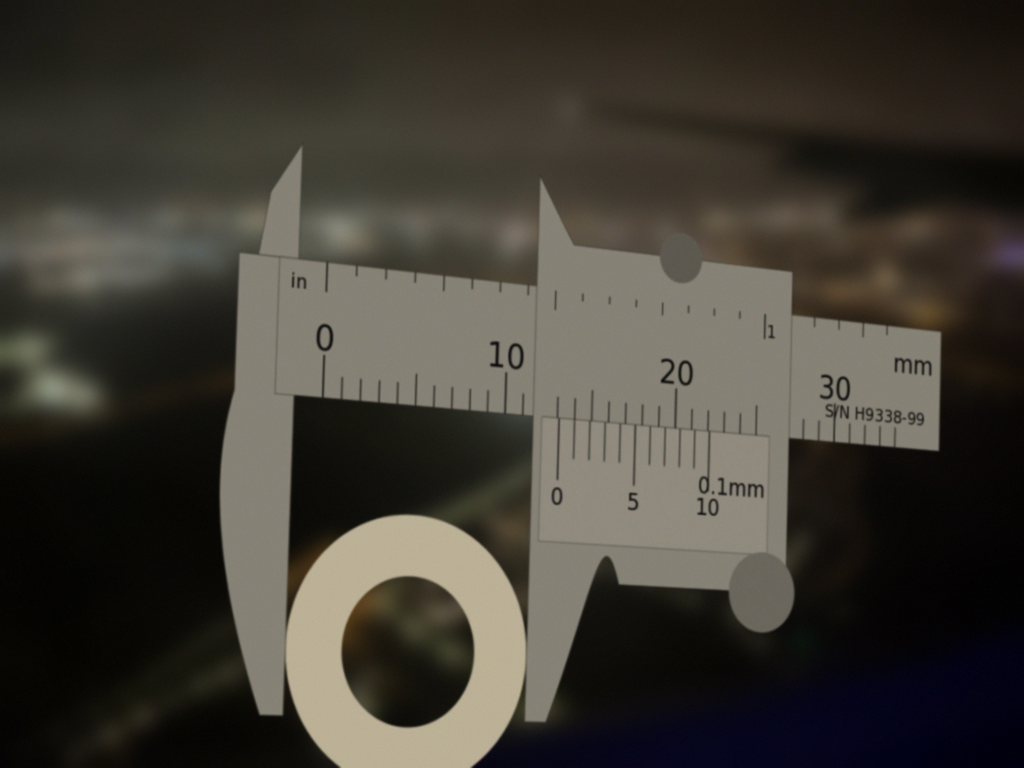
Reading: 13.1
